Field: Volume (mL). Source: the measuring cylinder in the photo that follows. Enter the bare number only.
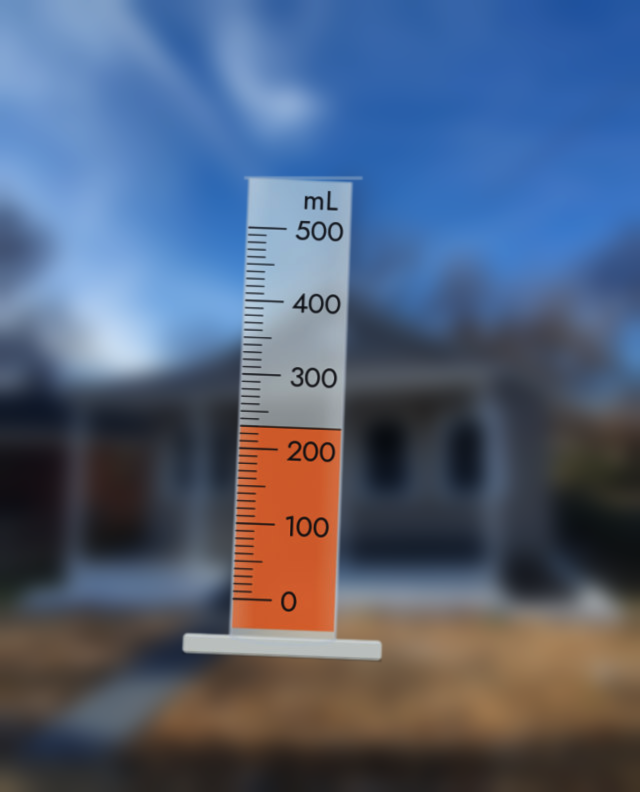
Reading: 230
